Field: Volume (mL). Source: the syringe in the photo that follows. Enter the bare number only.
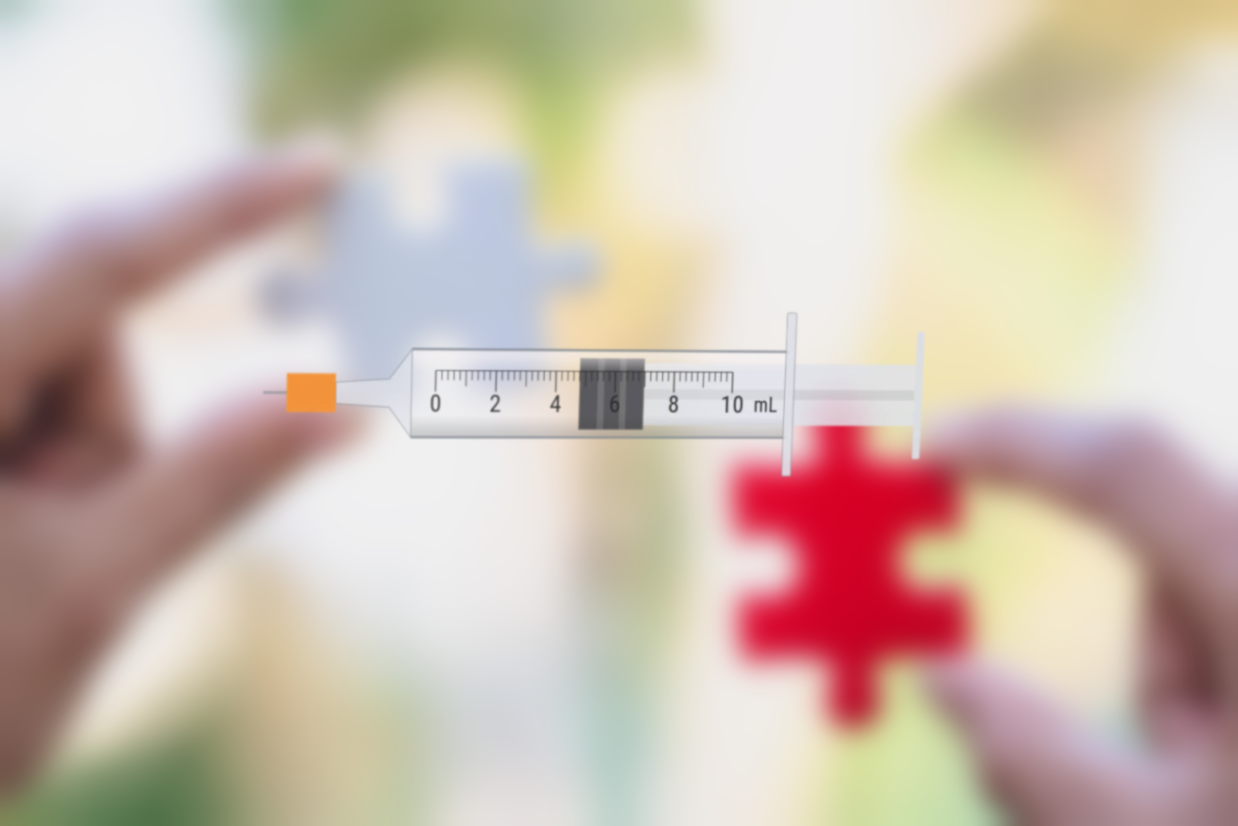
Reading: 4.8
